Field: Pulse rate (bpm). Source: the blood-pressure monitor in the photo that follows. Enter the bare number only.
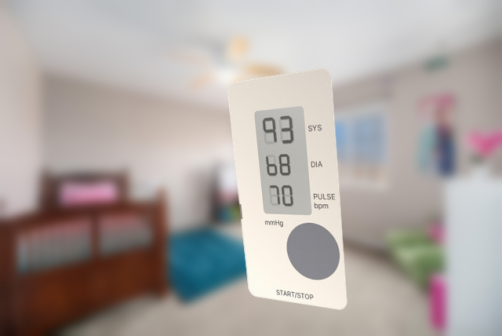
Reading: 70
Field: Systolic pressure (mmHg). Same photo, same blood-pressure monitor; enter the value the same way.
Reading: 93
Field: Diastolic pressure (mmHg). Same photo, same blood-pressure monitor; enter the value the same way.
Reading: 68
